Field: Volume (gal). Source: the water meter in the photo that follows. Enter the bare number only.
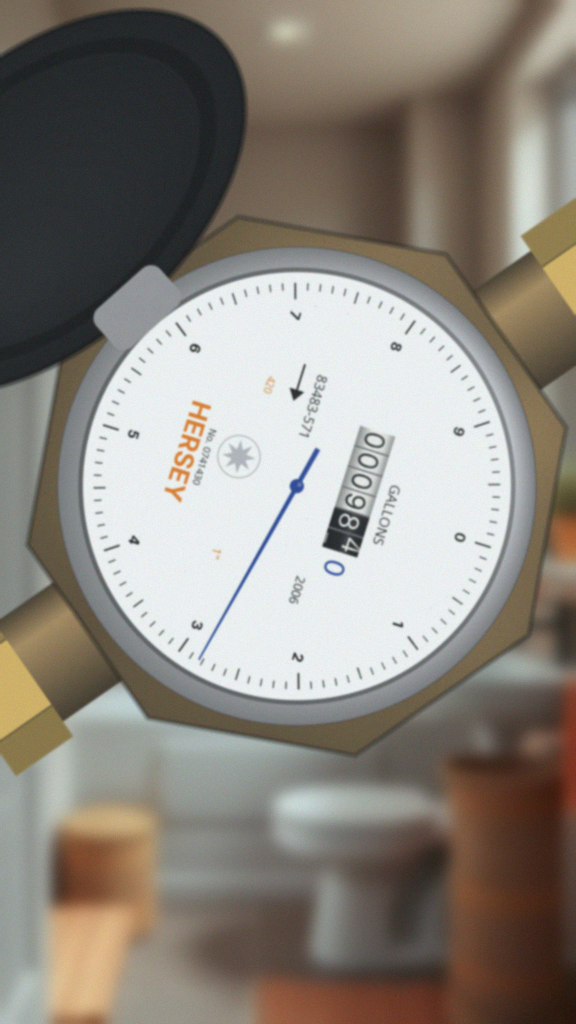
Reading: 9842.8
